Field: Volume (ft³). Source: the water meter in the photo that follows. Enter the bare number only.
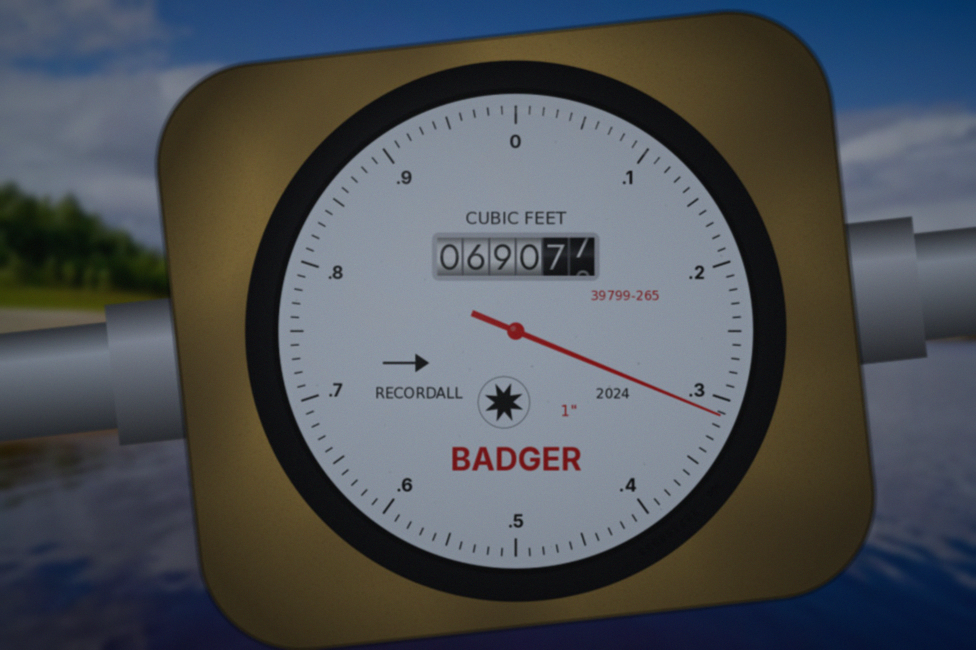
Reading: 69077.31
